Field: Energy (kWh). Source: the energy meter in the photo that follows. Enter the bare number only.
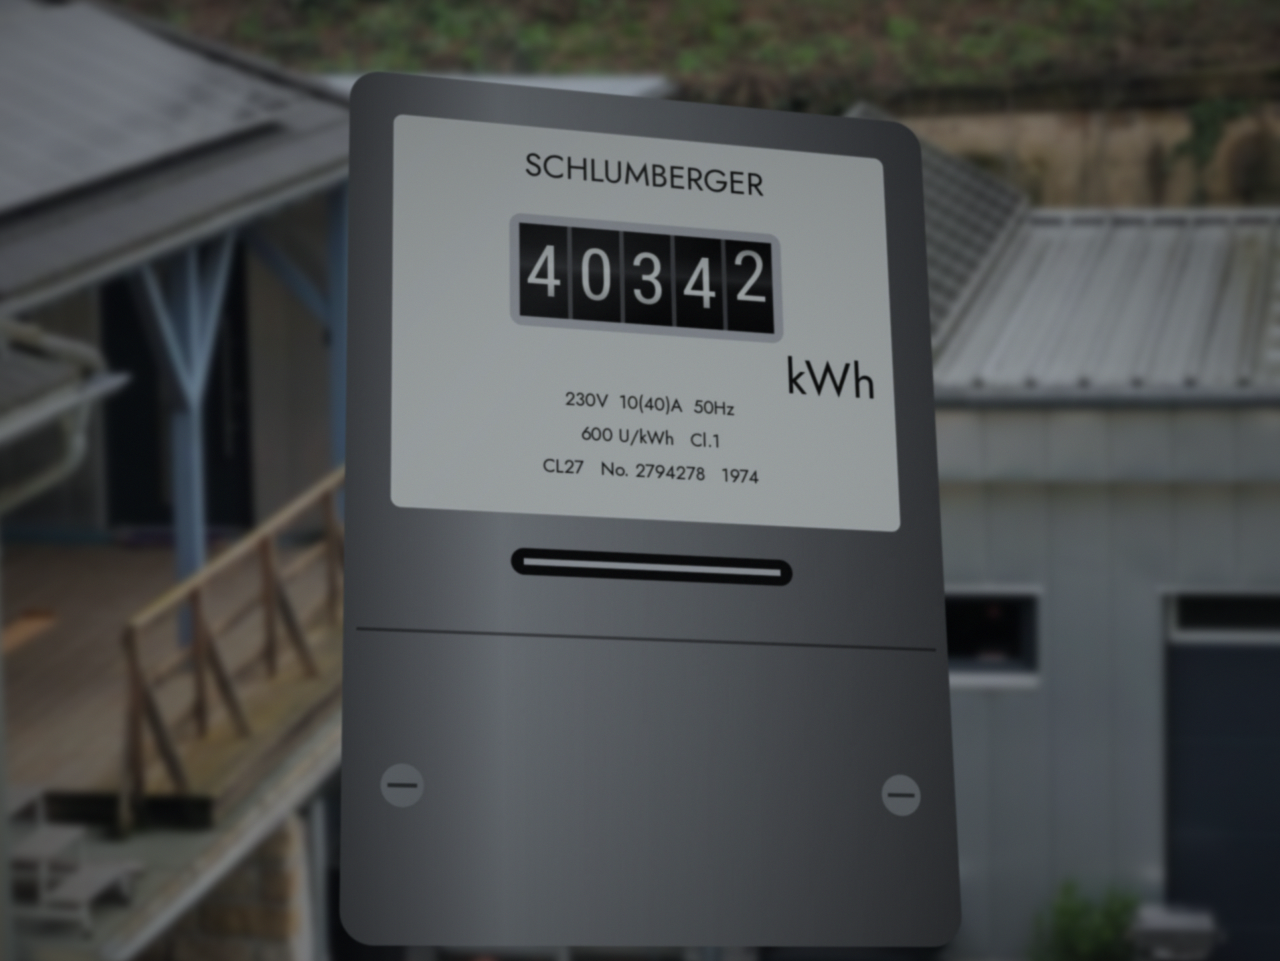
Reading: 40342
